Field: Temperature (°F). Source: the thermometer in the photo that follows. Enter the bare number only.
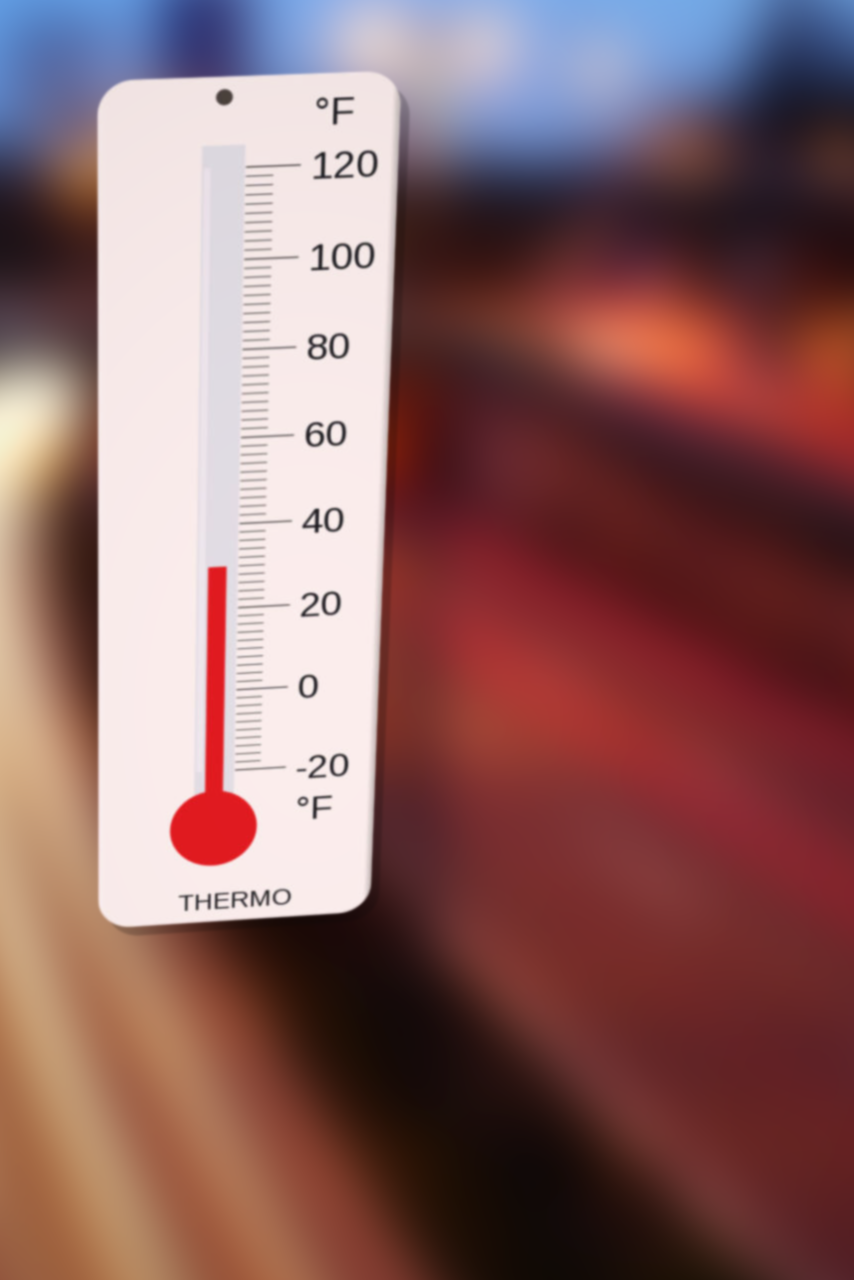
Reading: 30
